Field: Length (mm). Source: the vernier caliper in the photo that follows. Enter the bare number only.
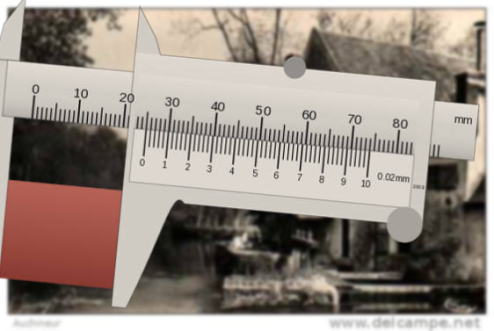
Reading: 25.0
